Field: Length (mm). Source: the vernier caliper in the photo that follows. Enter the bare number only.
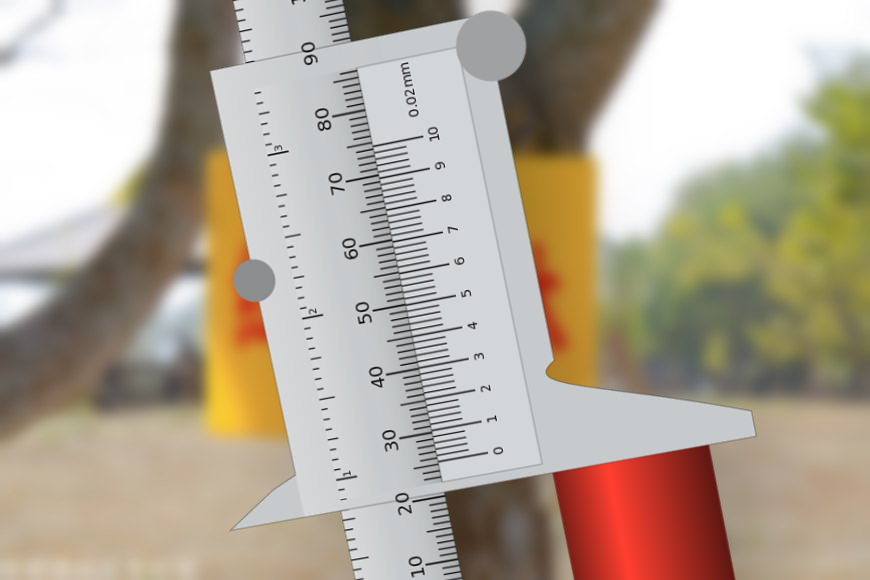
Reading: 25.4
